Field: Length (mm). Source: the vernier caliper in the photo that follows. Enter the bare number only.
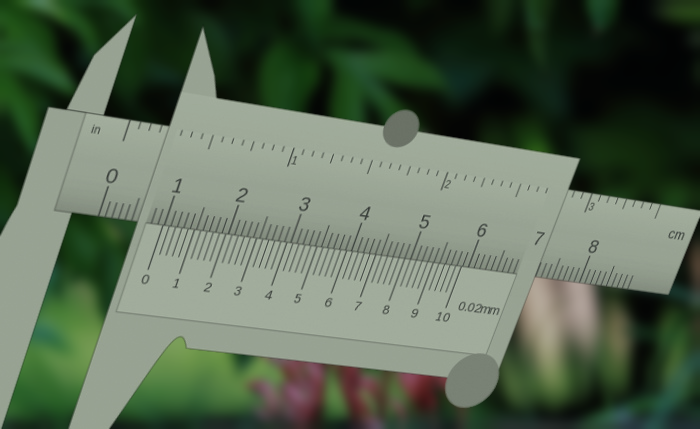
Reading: 9.8
